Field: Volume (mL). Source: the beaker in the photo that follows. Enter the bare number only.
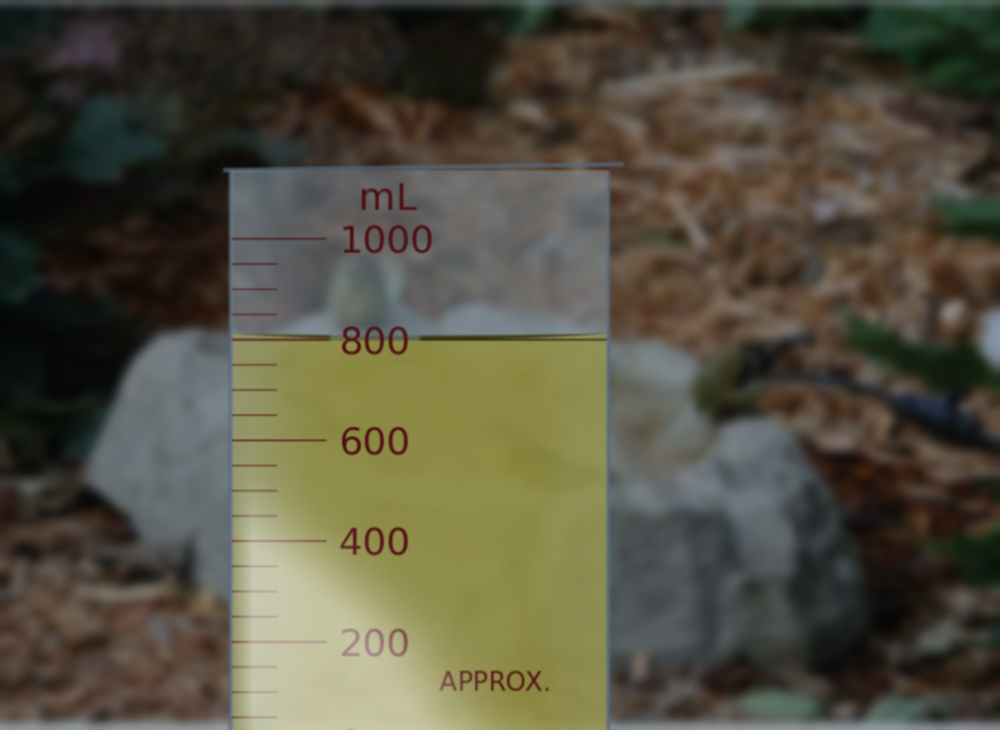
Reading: 800
